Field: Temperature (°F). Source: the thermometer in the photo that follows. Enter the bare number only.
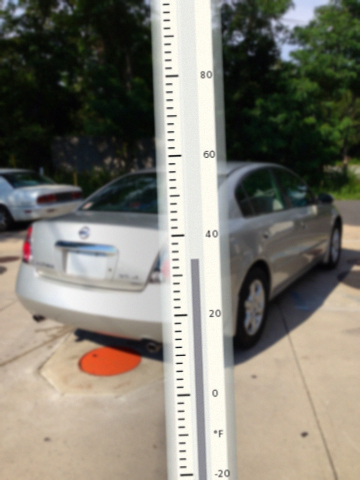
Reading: 34
